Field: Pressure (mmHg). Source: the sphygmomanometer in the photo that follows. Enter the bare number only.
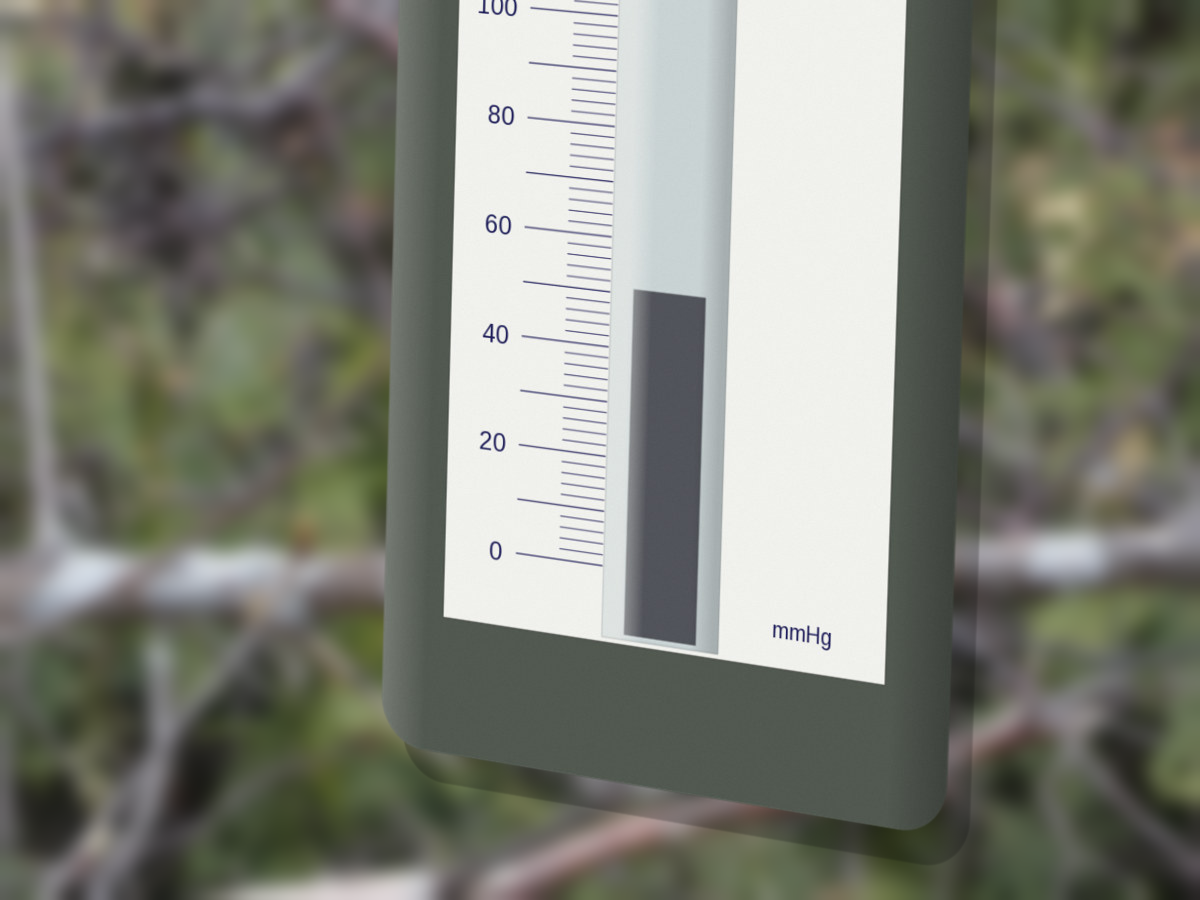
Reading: 51
